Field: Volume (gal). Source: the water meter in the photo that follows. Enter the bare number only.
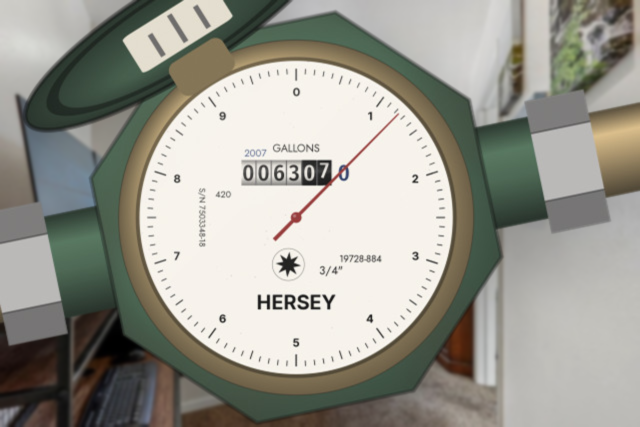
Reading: 63071.2
